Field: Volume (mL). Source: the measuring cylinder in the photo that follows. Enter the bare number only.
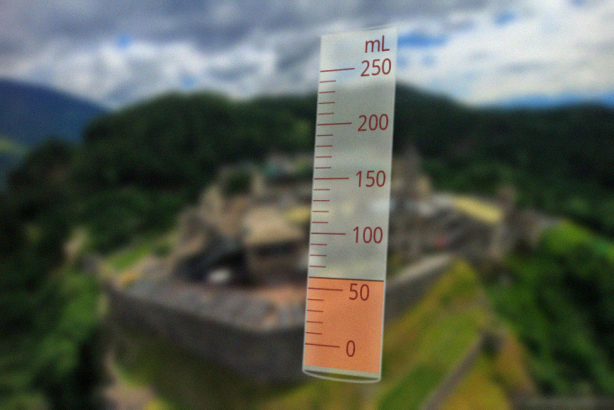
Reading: 60
